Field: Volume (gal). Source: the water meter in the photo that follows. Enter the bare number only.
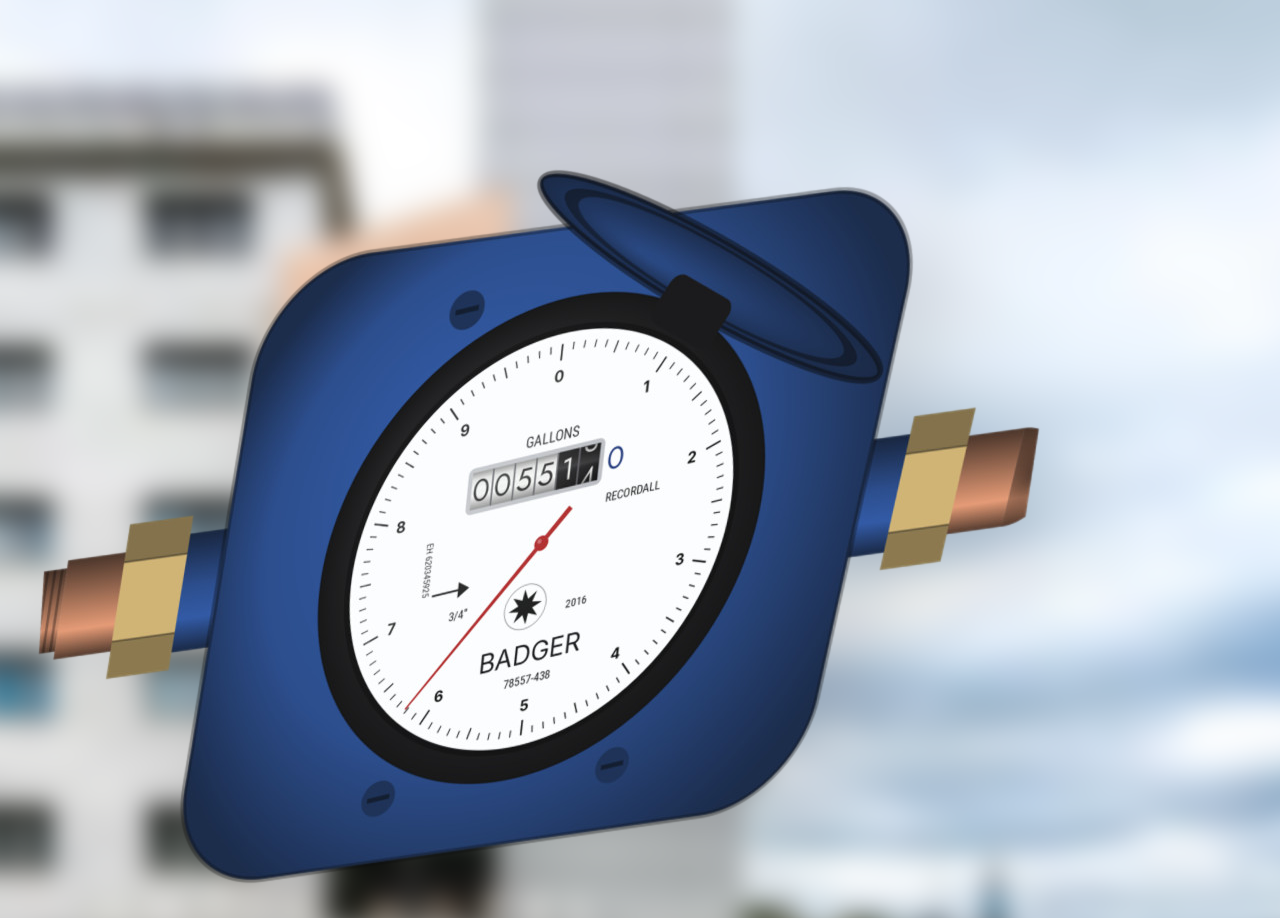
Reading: 55136.2
